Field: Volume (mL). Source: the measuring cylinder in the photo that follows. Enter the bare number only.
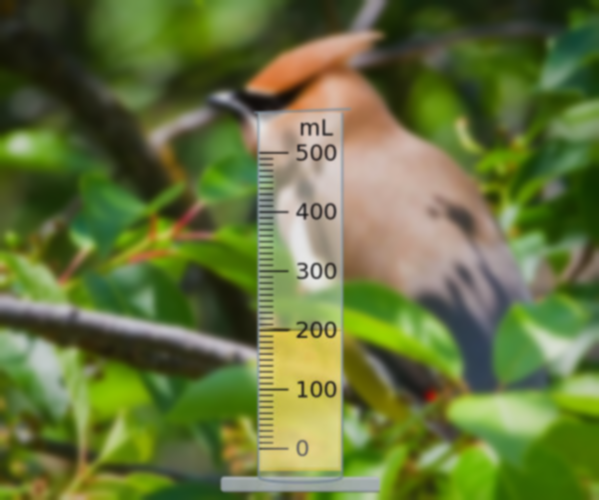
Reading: 200
